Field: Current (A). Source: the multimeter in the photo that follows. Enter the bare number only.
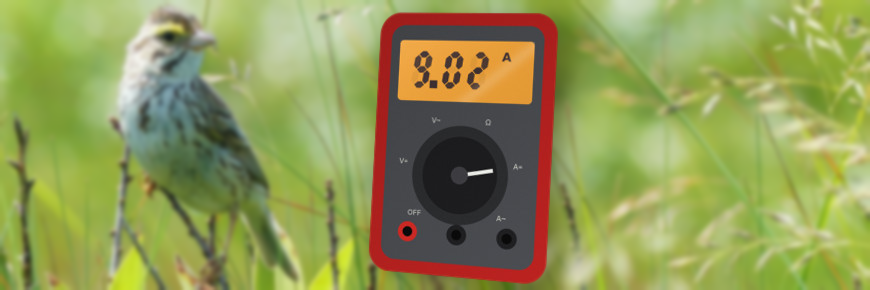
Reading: 9.02
